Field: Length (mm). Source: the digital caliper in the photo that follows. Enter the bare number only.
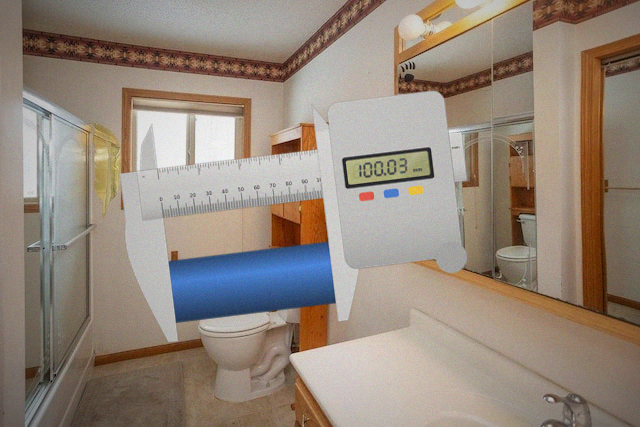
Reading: 100.03
